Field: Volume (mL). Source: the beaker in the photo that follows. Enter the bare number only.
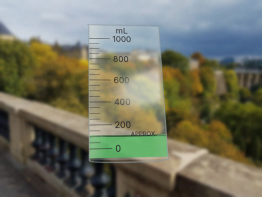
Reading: 100
